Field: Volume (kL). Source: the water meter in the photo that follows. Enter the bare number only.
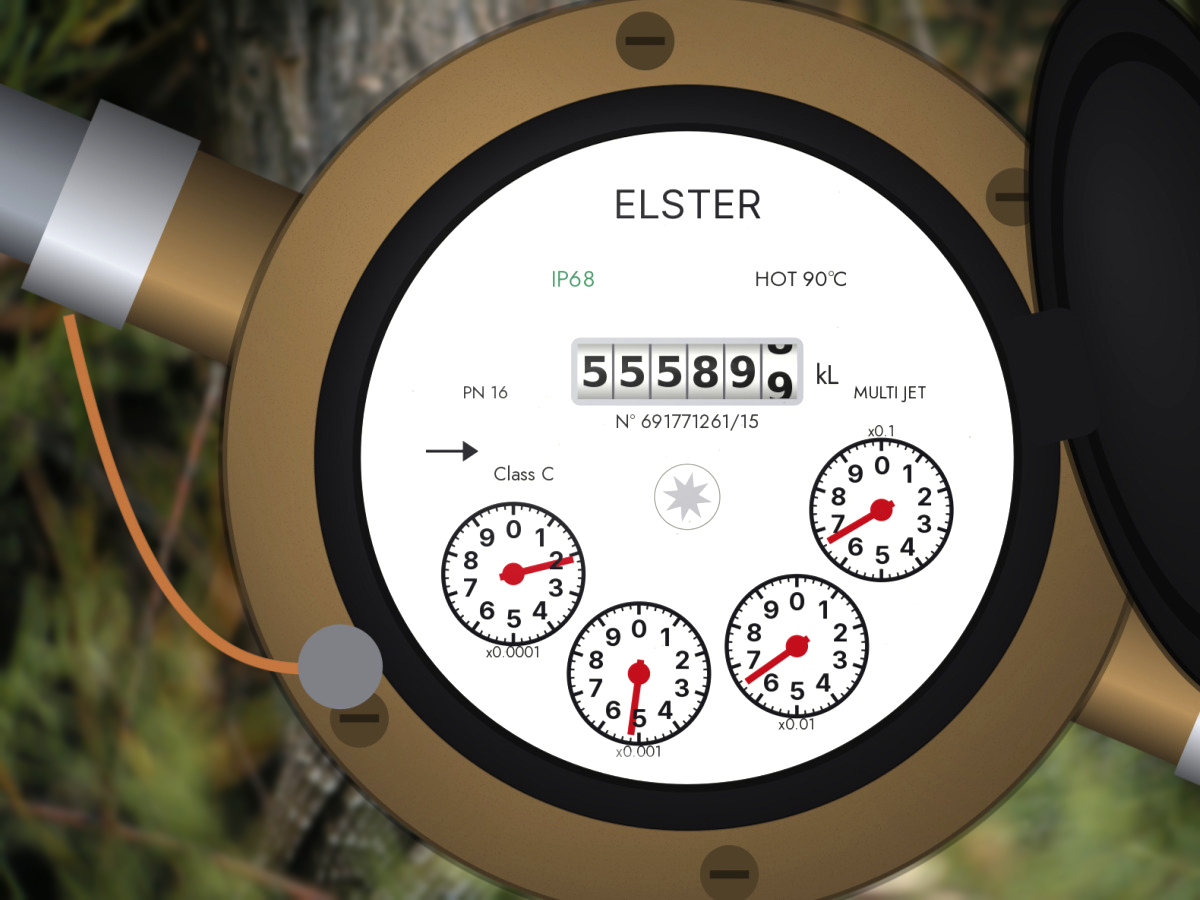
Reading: 555898.6652
